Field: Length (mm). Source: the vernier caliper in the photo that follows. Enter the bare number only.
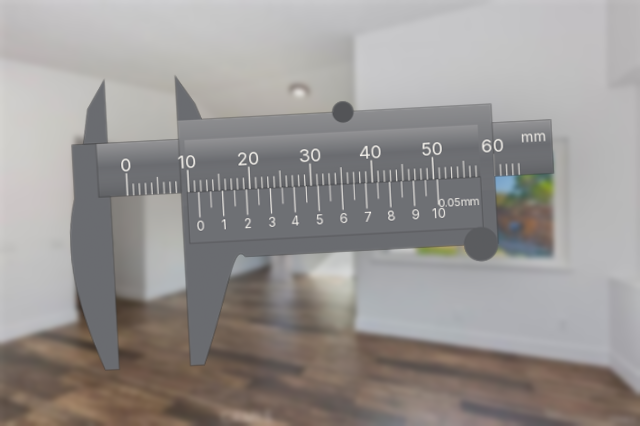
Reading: 11.6
